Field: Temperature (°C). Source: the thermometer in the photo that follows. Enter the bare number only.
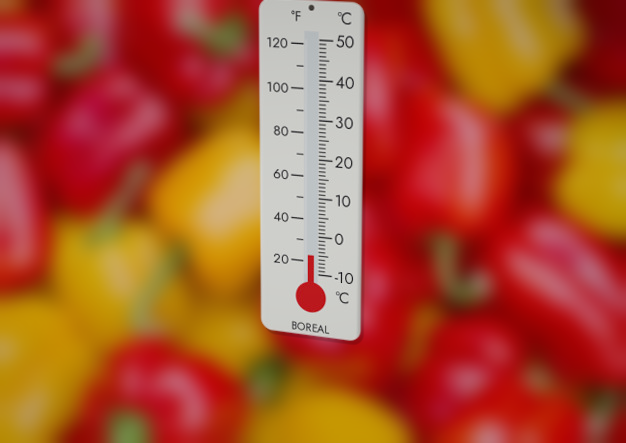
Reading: -5
